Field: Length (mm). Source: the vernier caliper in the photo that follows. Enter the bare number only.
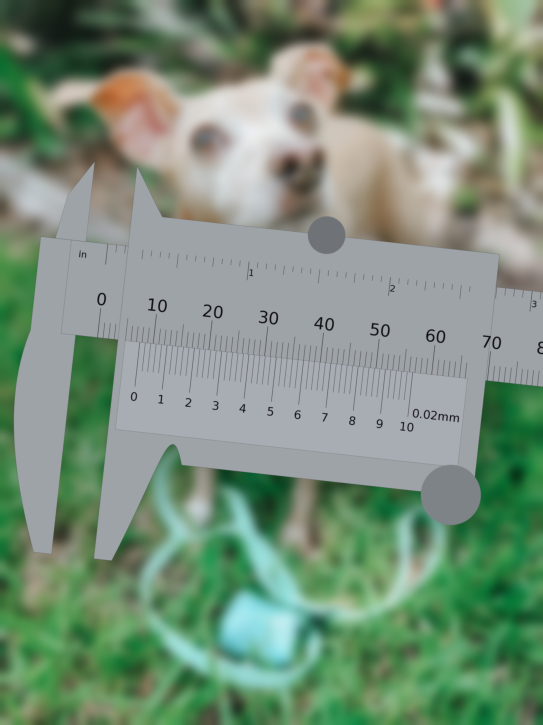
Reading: 7.6
